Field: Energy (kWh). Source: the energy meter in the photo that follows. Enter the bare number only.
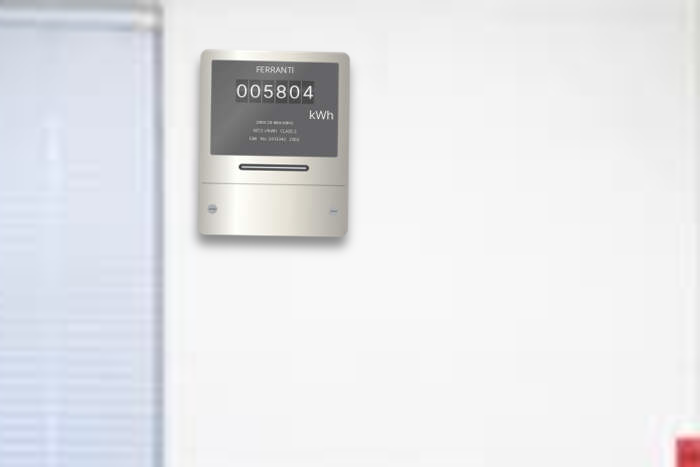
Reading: 5804
